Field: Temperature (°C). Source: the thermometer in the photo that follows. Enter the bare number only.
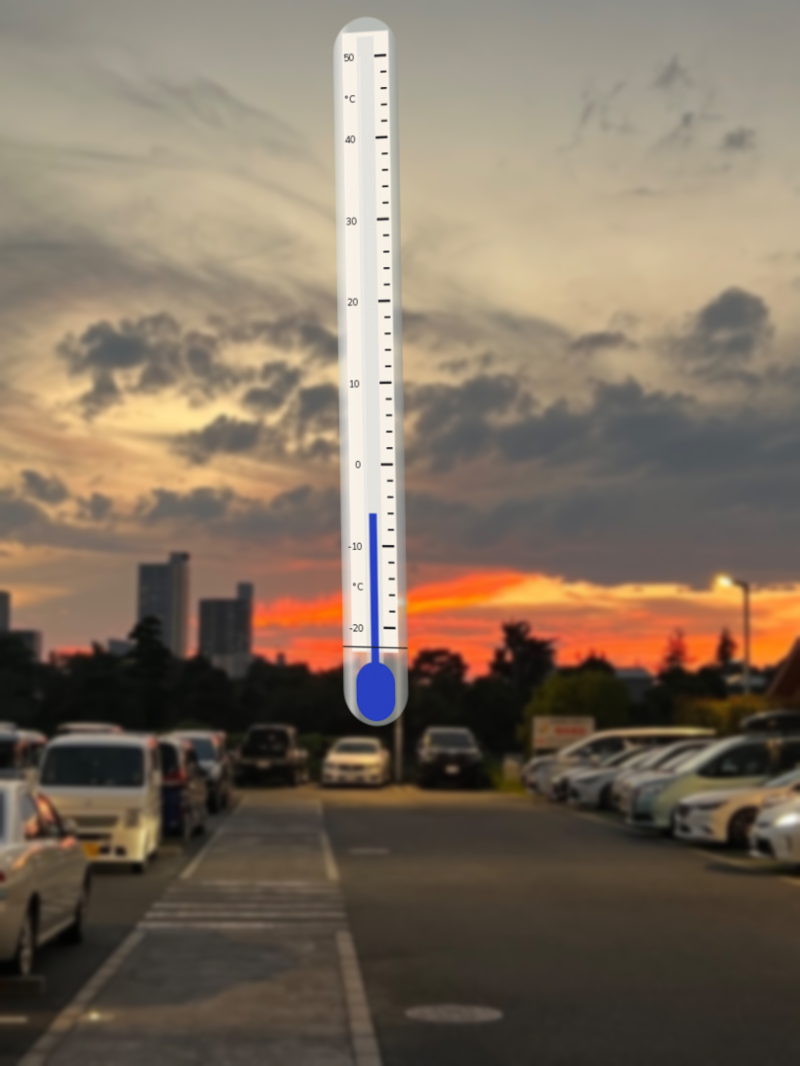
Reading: -6
